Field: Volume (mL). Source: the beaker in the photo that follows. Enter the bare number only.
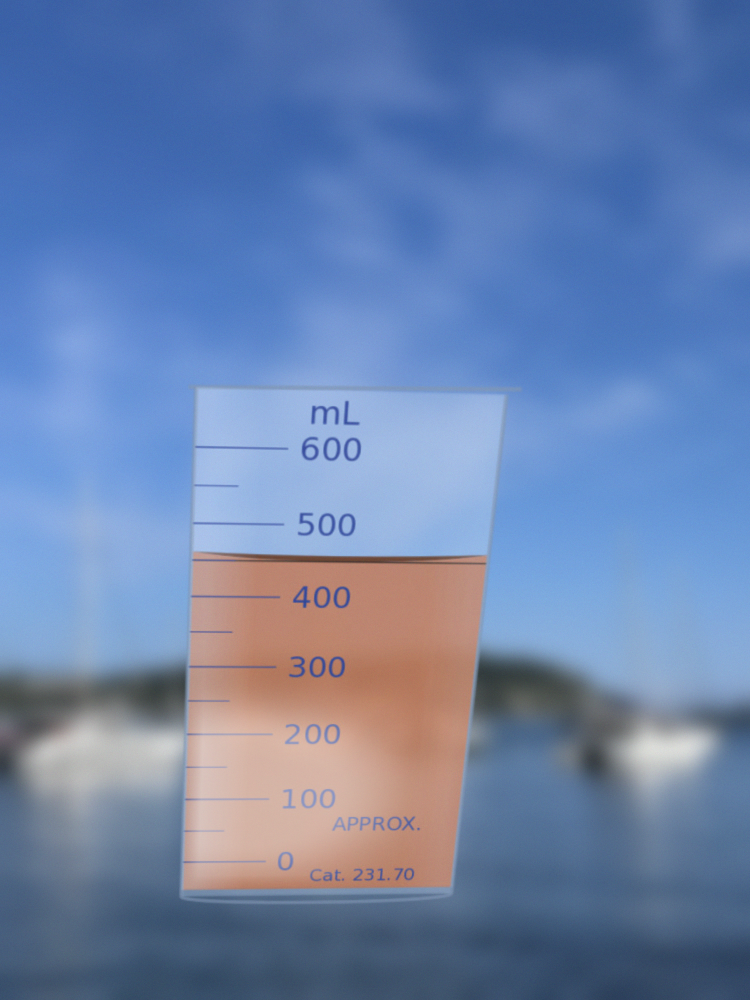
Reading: 450
